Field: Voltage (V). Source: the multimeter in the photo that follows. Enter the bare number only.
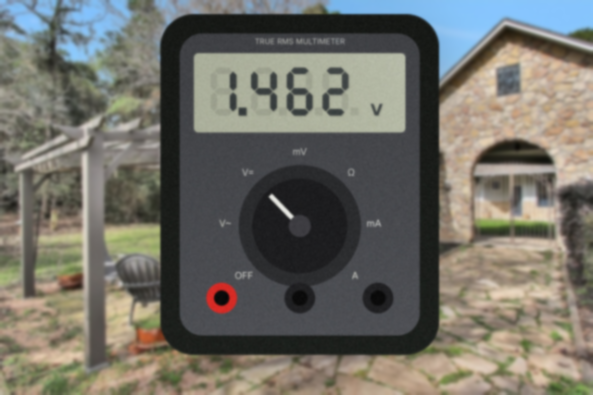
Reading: 1.462
